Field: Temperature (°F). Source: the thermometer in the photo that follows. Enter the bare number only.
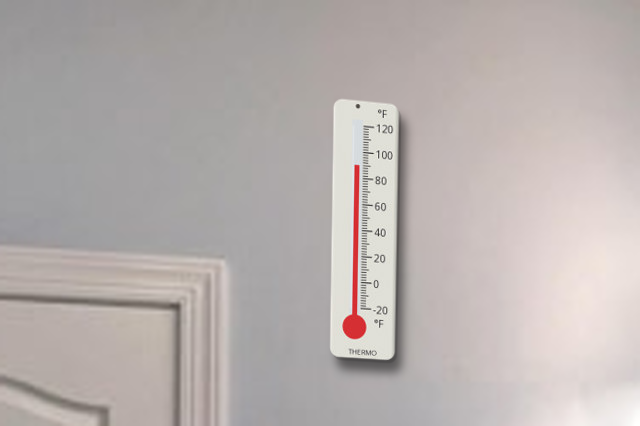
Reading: 90
